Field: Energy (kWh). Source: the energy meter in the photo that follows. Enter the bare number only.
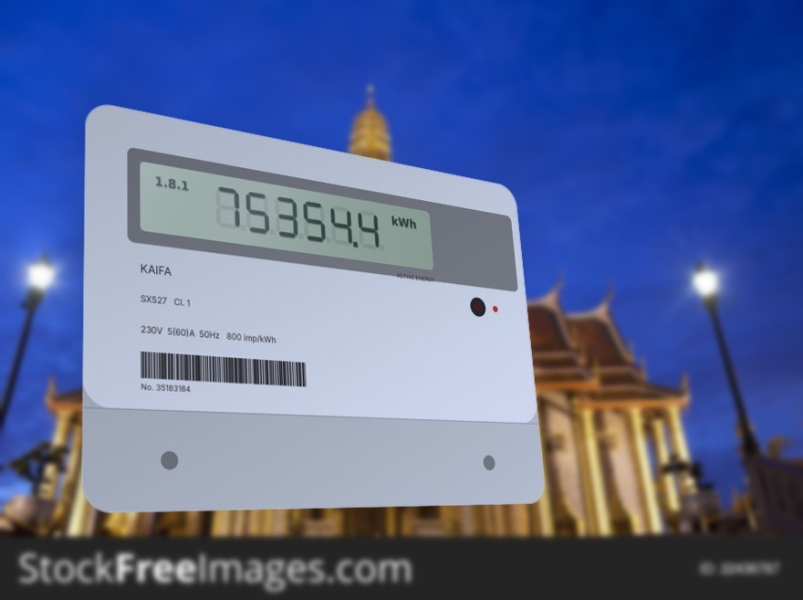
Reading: 75354.4
